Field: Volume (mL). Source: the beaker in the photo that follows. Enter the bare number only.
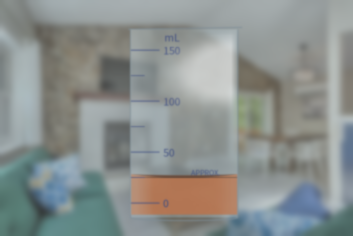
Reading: 25
